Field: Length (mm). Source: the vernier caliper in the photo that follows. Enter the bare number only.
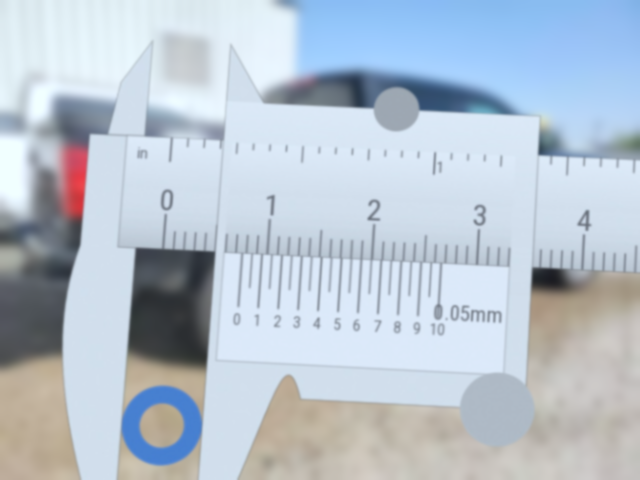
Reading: 7.6
